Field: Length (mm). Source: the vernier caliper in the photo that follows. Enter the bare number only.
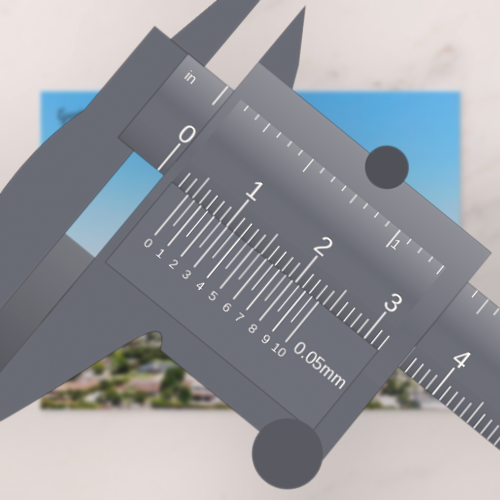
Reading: 4.4
